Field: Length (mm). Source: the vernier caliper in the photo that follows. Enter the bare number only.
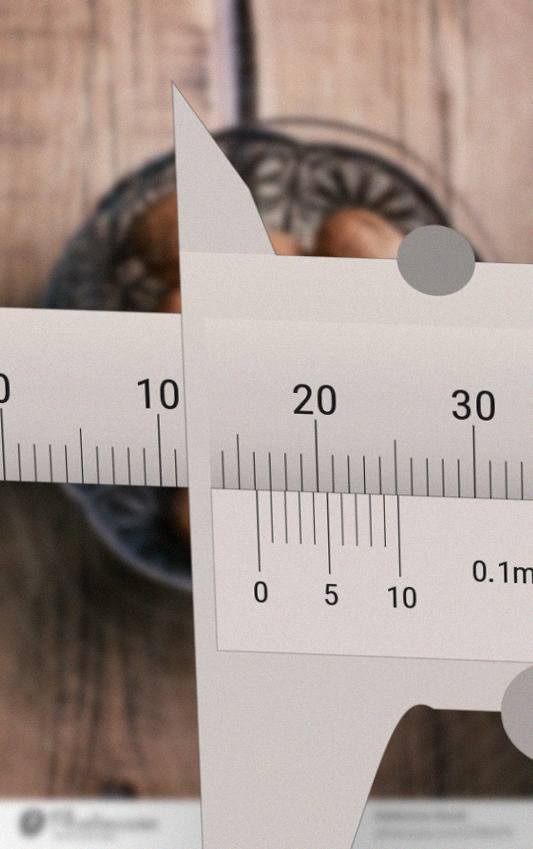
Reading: 16.1
